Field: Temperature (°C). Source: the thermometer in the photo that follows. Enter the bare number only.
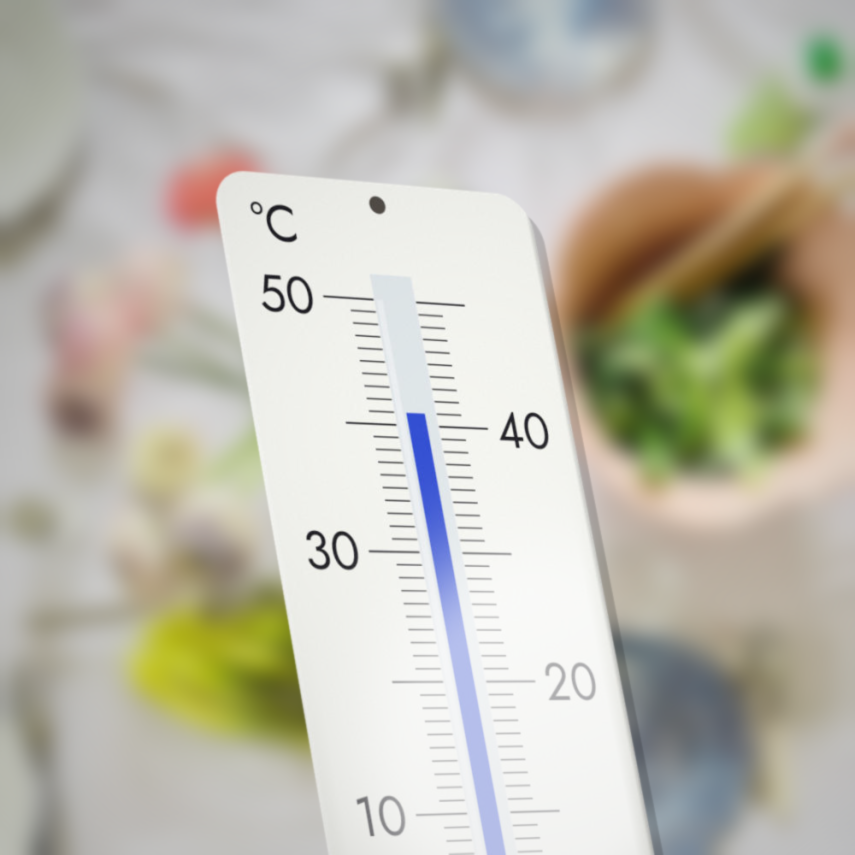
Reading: 41
